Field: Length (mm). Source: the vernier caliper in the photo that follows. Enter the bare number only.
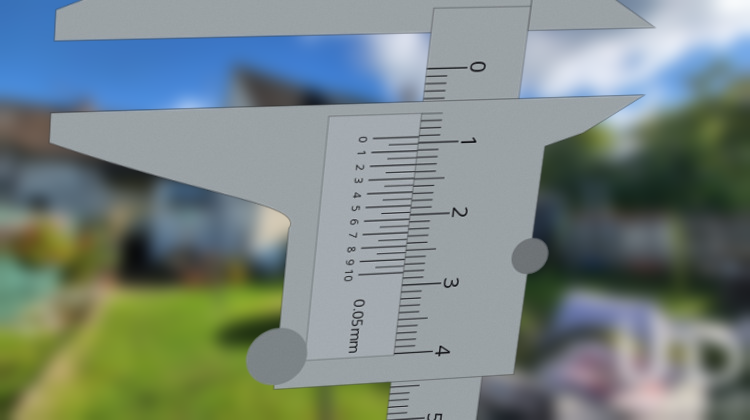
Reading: 9.2
